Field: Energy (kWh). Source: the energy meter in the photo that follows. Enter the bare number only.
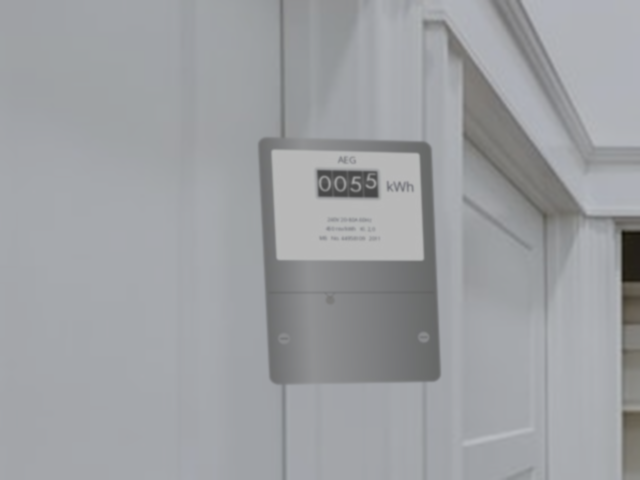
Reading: 55
